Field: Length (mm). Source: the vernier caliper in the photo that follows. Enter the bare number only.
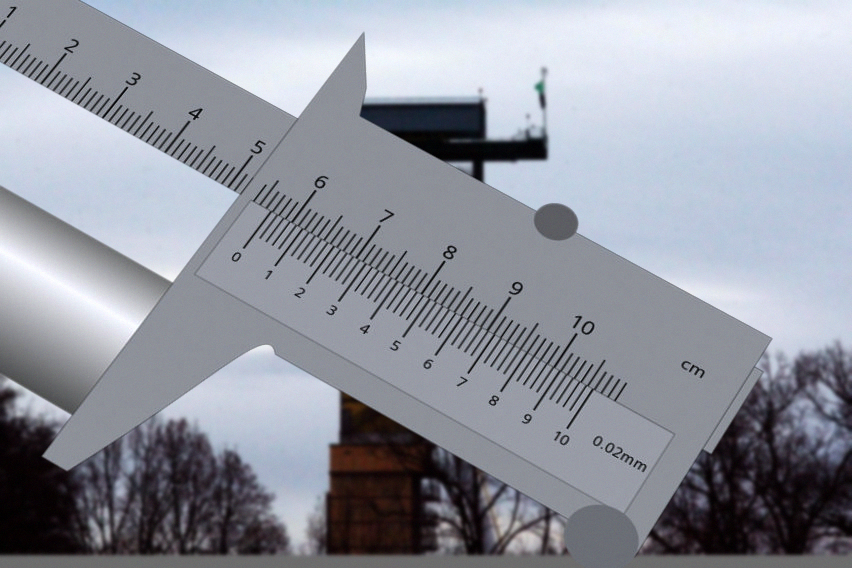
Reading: 56.8
